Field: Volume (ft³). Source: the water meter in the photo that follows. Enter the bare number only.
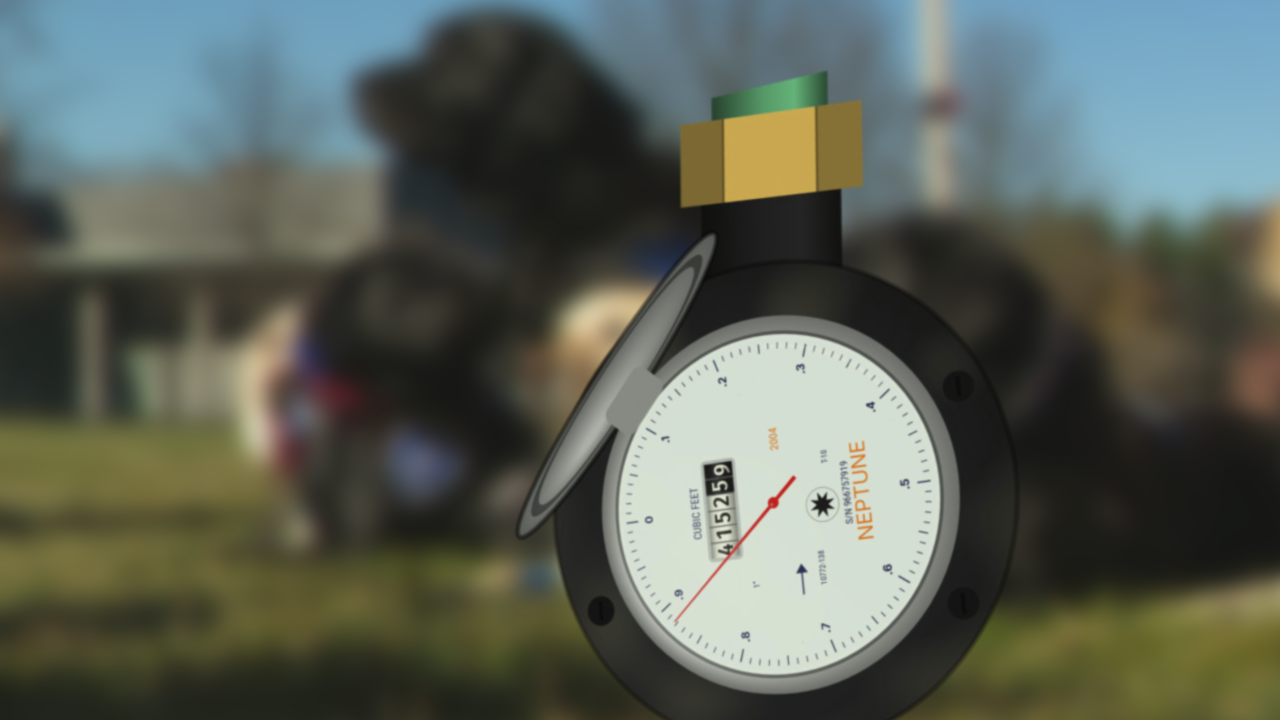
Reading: 415258.88
